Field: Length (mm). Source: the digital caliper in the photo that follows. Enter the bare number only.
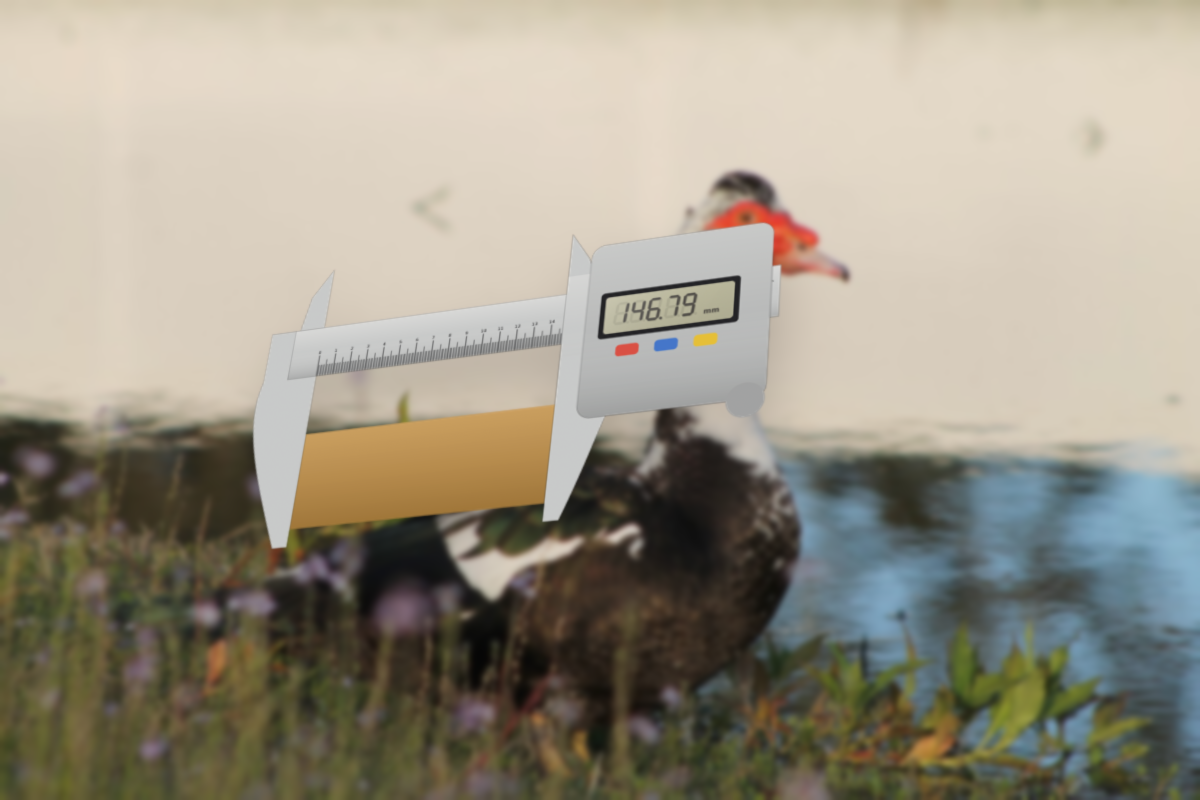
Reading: 146.79
